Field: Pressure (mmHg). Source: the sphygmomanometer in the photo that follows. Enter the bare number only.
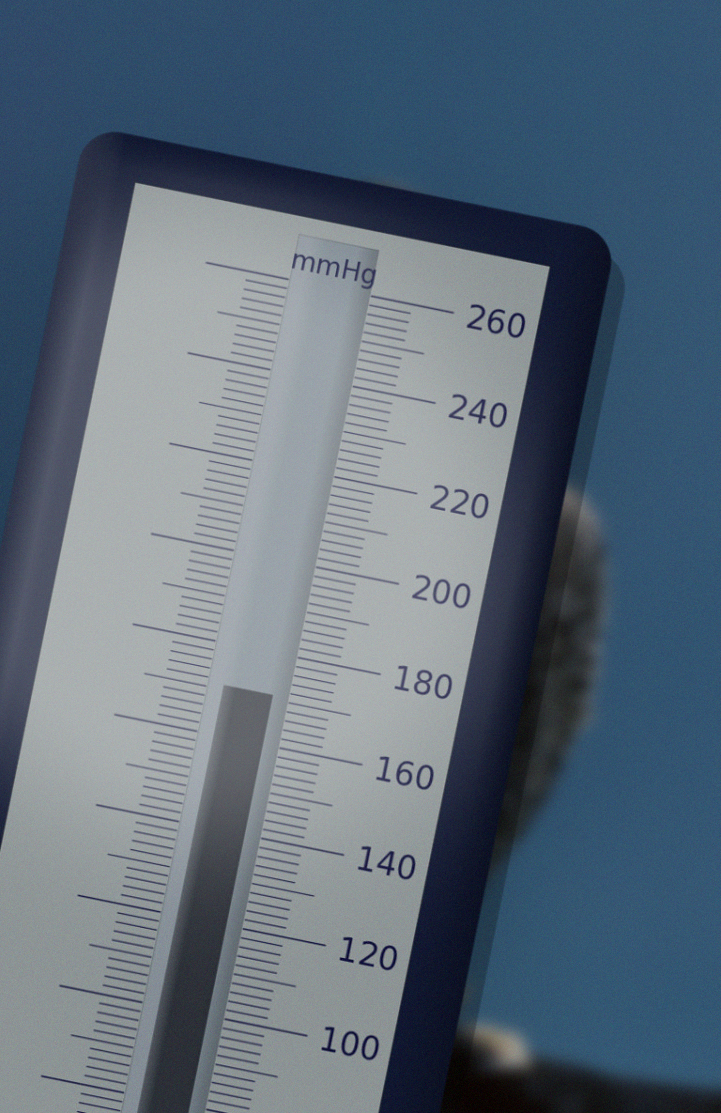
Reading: 171
